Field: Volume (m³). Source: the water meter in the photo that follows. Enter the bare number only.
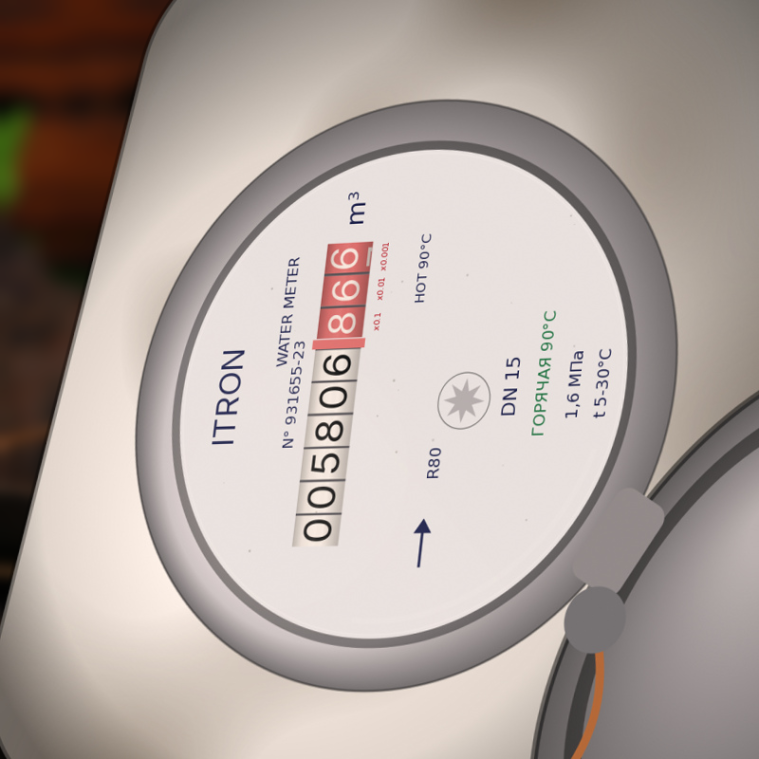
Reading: 5806.866
